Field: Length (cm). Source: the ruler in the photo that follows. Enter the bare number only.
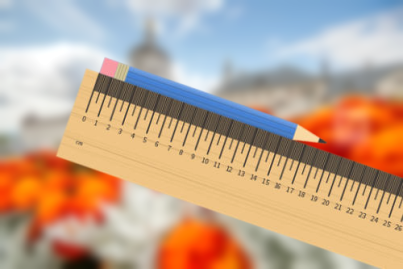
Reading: 18.5
